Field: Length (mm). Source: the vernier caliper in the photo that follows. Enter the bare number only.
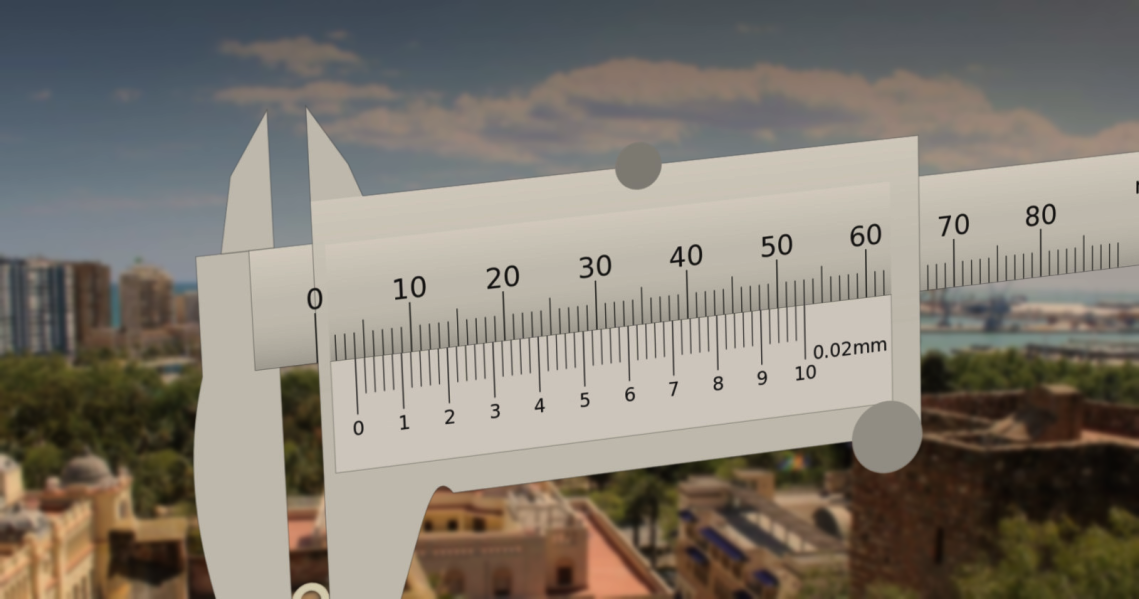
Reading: 4.0
